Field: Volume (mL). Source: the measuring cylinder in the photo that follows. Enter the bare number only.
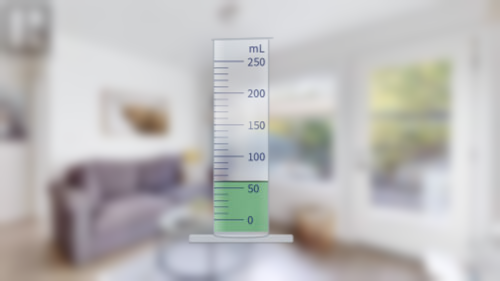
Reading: 60
